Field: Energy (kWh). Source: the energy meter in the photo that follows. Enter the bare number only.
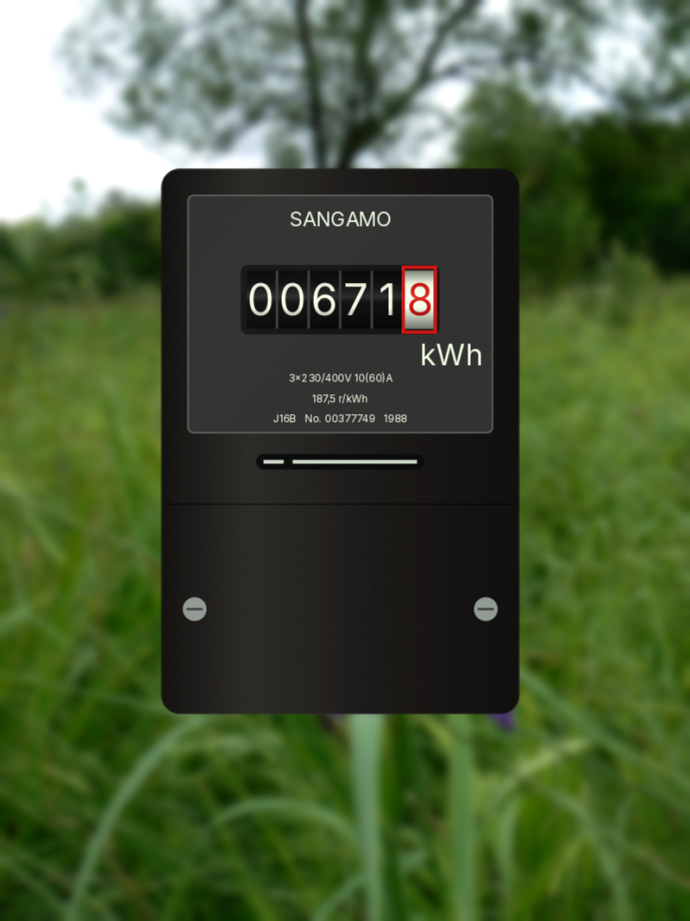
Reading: 671.8
